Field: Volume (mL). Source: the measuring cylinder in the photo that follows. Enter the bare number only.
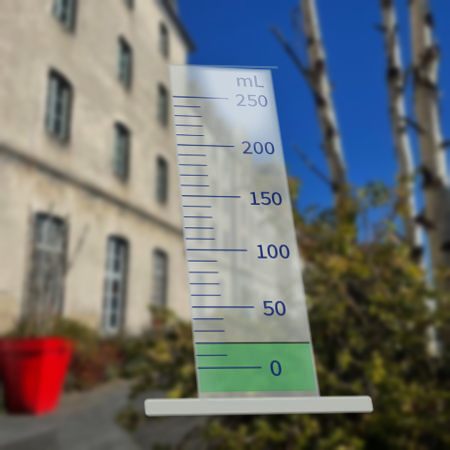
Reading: 20
